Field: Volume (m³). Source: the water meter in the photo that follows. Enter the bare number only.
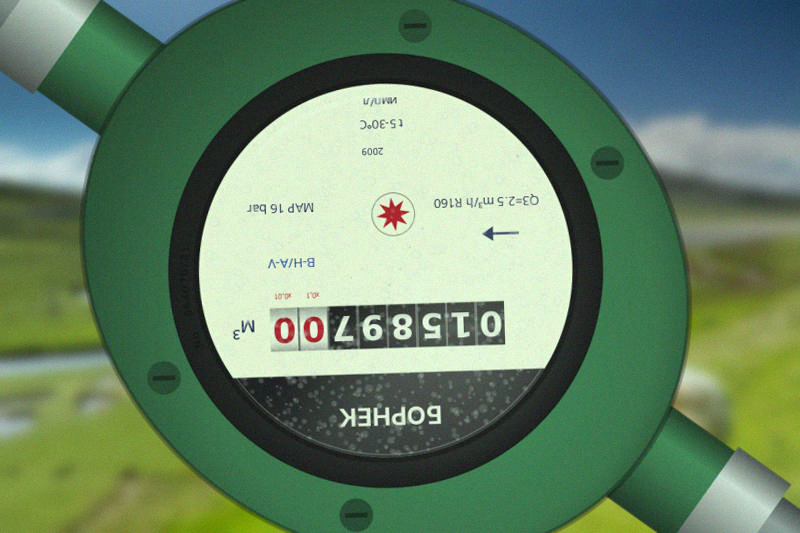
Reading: 15897.00
